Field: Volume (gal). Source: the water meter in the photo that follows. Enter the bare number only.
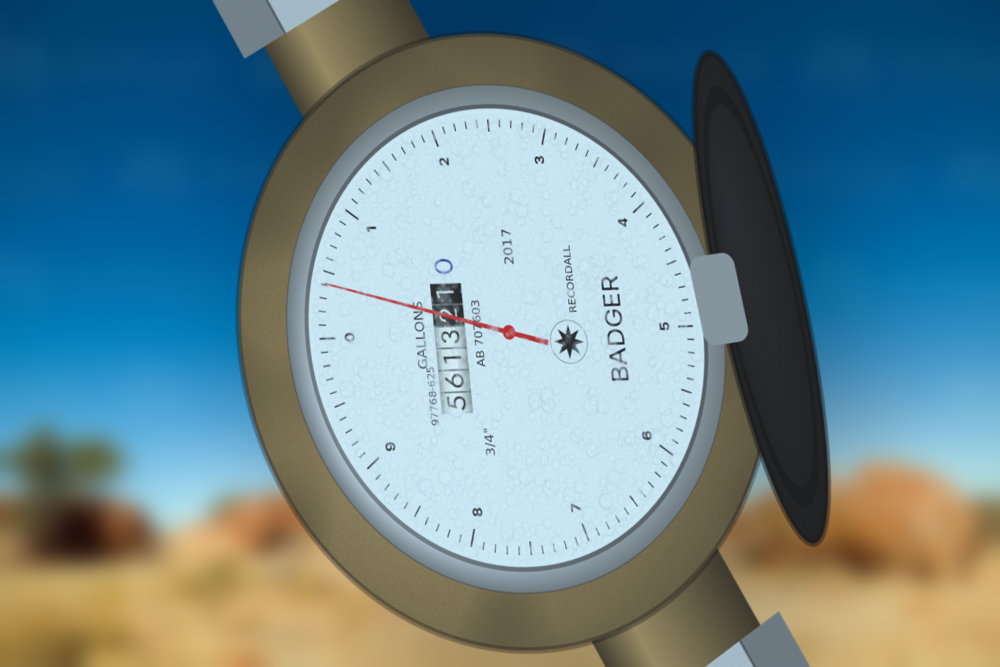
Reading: 5613210.4
